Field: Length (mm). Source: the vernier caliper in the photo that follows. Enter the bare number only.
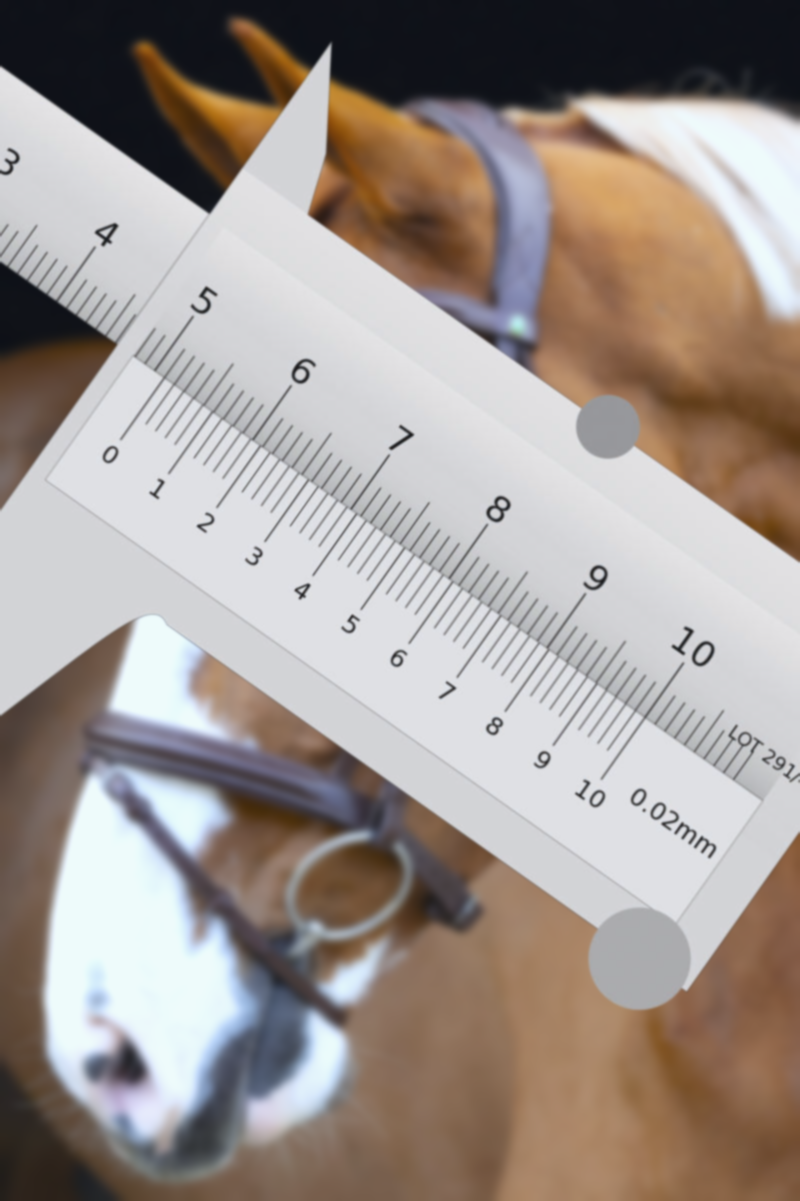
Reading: 51.0
